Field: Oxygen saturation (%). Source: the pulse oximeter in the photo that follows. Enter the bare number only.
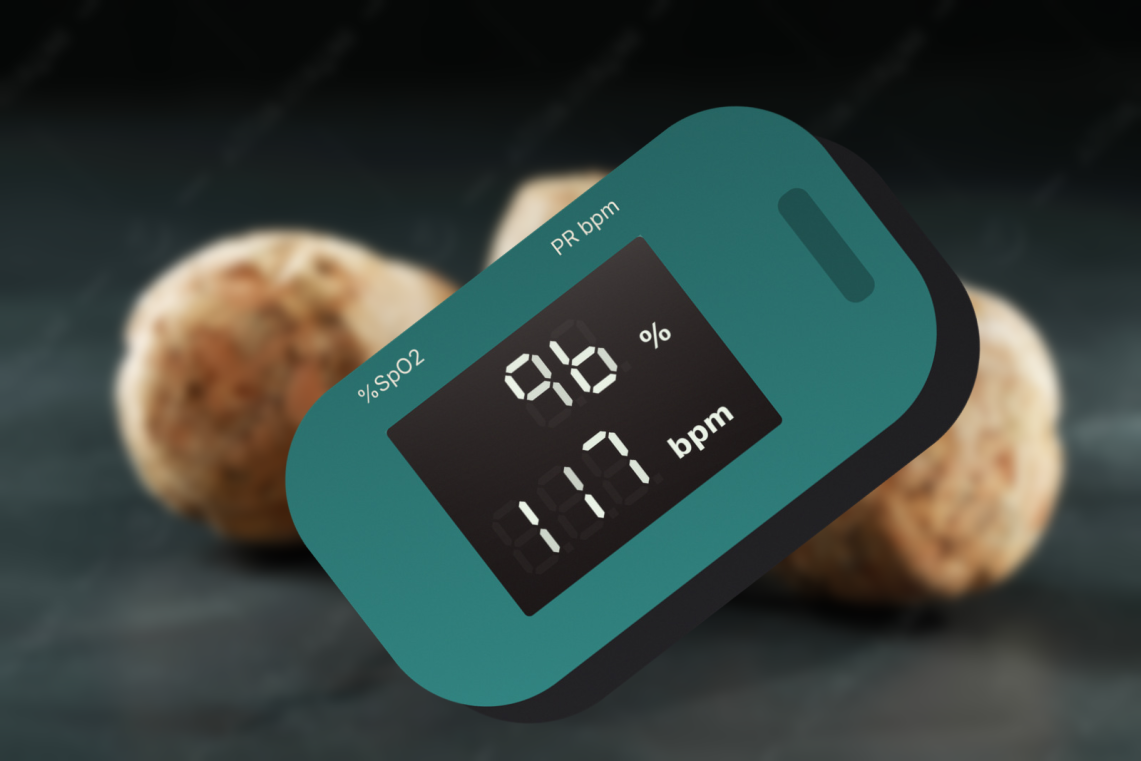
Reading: 96
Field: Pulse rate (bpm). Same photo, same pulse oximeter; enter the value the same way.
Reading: 117
